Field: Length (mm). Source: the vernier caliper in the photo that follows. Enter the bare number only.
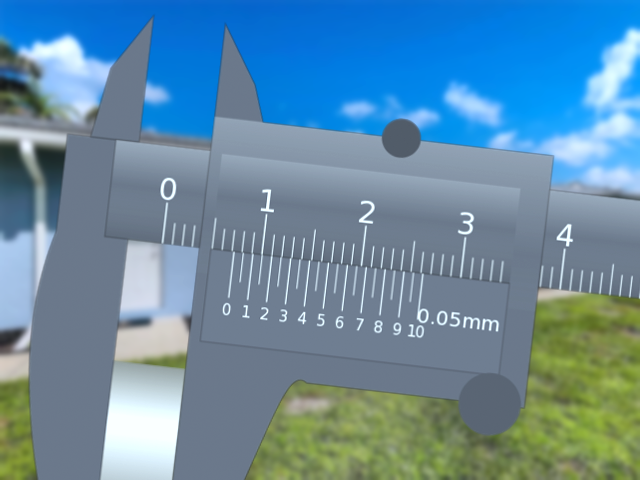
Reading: 7.2
